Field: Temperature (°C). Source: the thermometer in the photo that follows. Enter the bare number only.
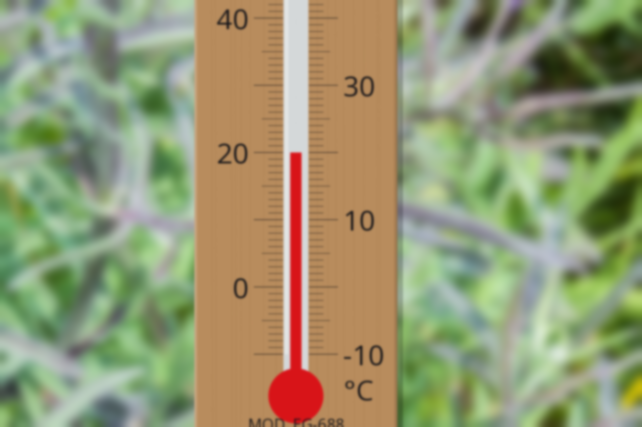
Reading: 20
